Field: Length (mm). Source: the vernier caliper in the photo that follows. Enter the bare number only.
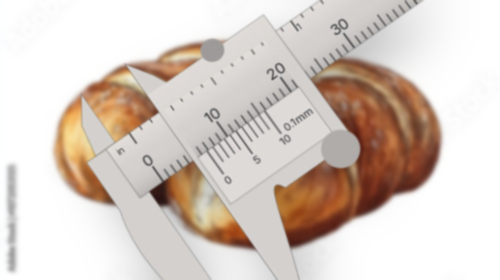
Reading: 6.8
